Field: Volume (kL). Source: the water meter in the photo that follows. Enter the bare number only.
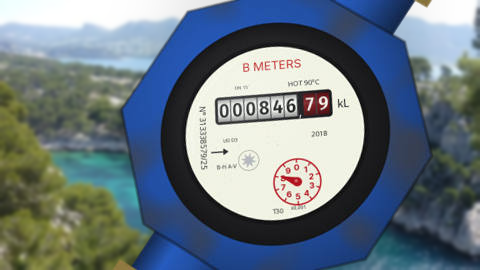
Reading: 846.798
